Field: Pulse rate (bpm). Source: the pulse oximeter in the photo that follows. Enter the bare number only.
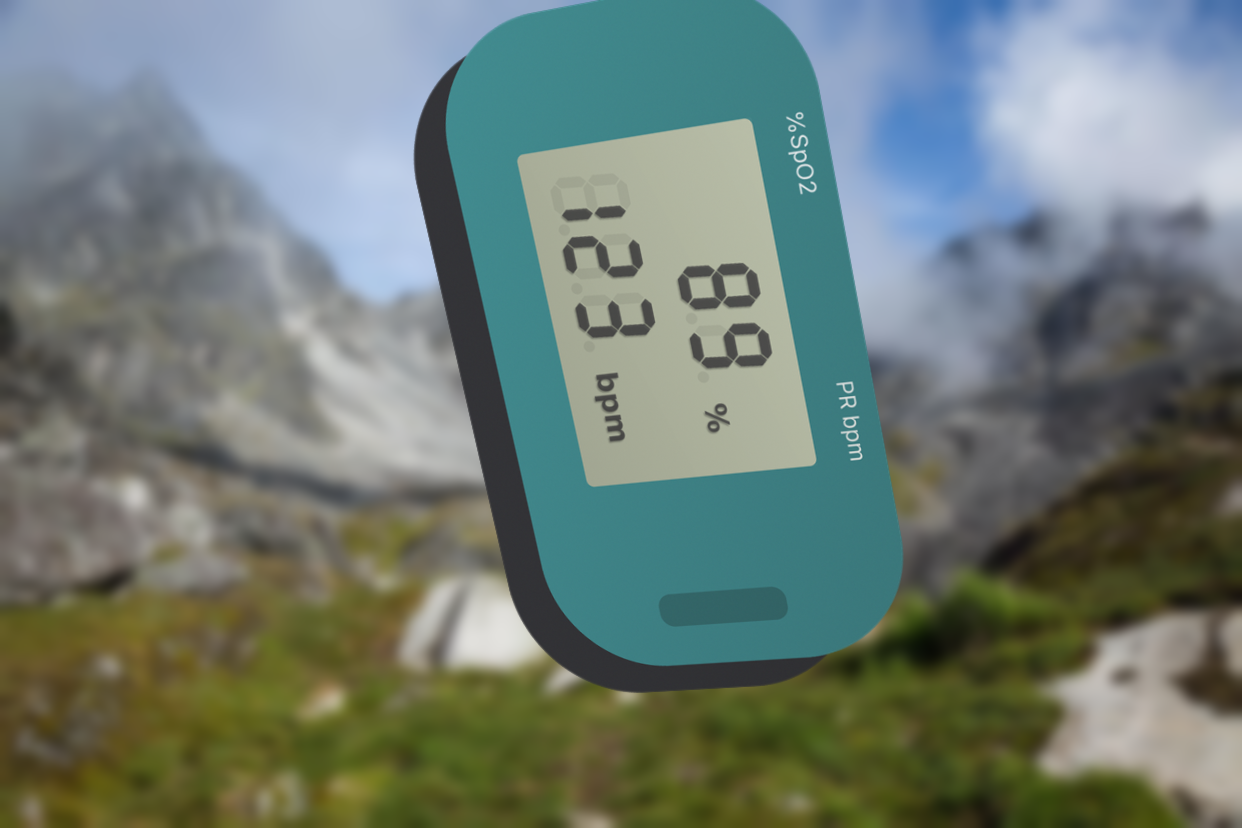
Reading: 123
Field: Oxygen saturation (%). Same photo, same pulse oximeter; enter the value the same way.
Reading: 89
